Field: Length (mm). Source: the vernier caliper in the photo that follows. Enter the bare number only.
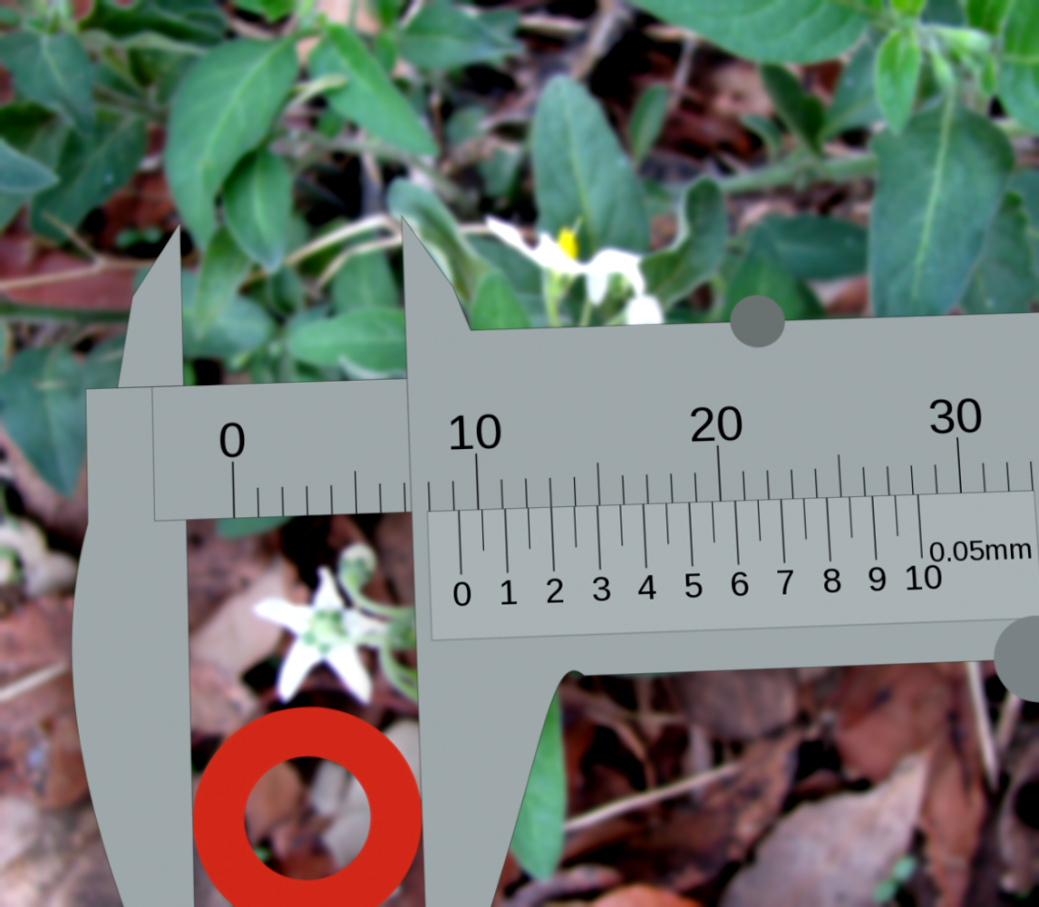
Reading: 9.20
